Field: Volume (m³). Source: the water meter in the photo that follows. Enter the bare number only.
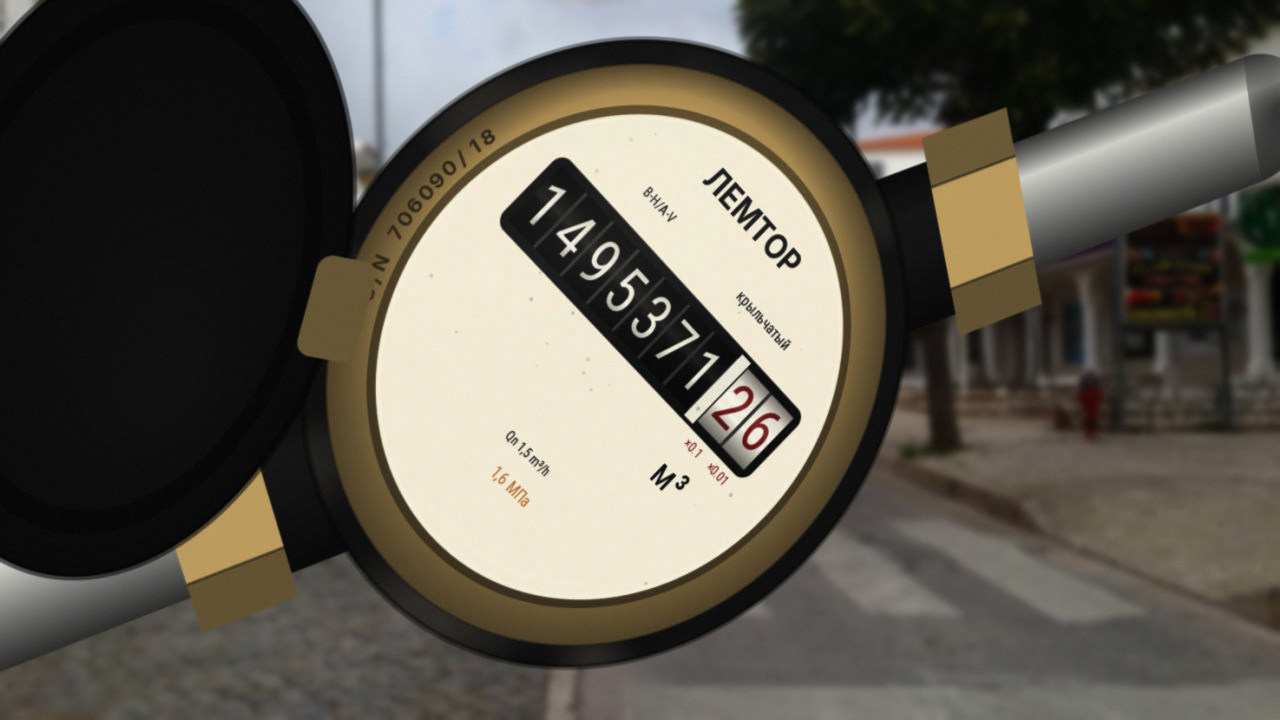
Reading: 1495371.26
